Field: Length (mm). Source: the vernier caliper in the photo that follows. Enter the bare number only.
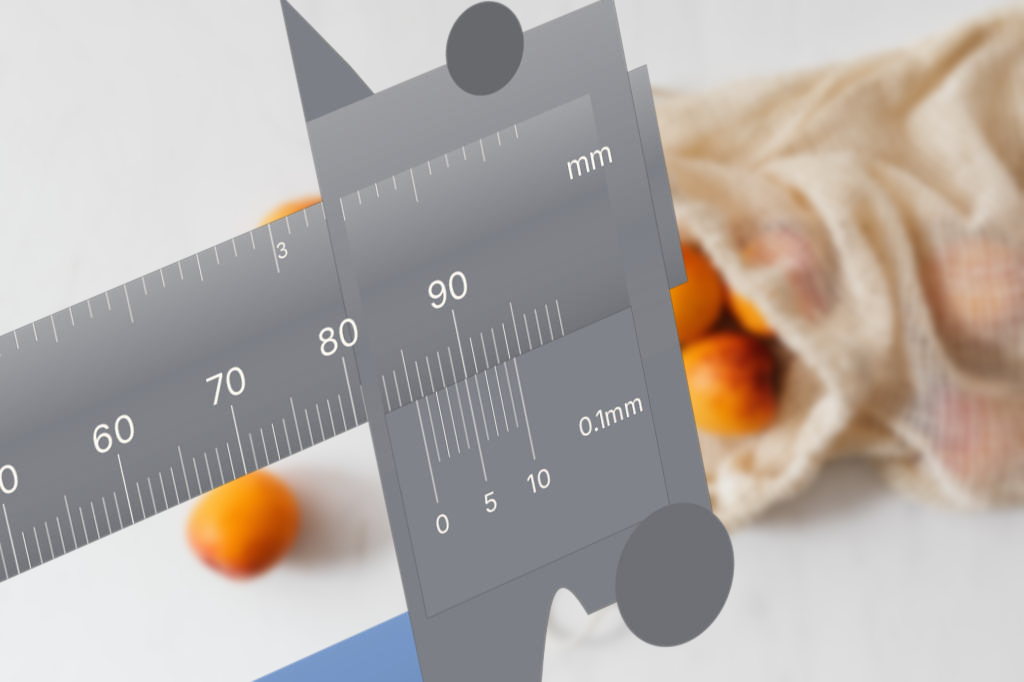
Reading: 85.4
